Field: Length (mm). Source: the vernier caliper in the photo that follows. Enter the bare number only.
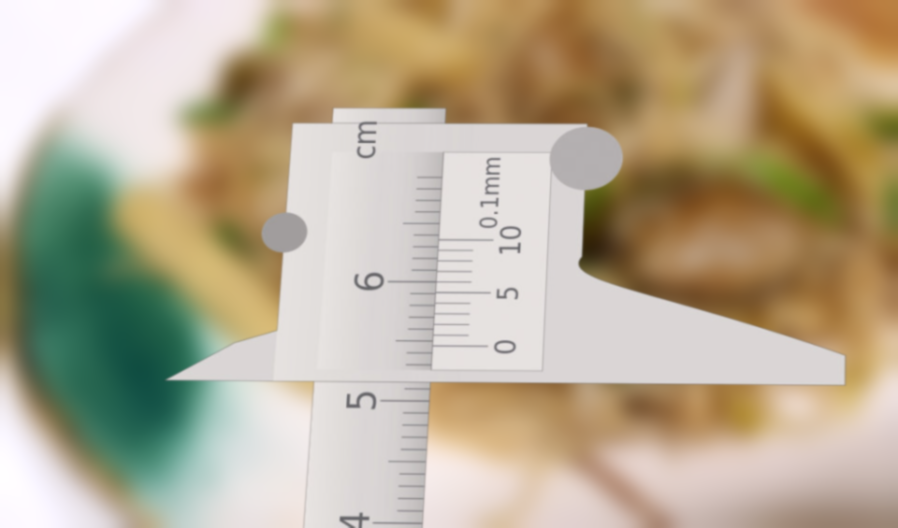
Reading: 54.6
